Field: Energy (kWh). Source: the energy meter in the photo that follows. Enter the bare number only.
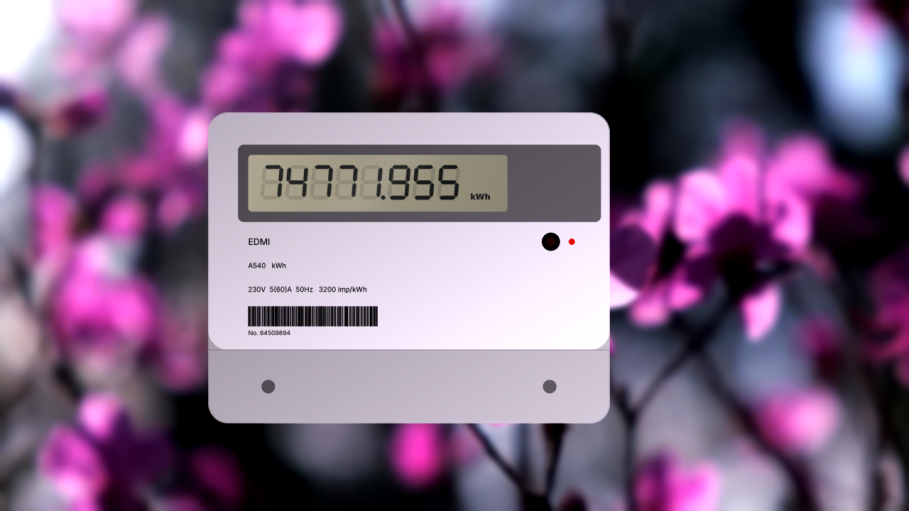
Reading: 74771.955
